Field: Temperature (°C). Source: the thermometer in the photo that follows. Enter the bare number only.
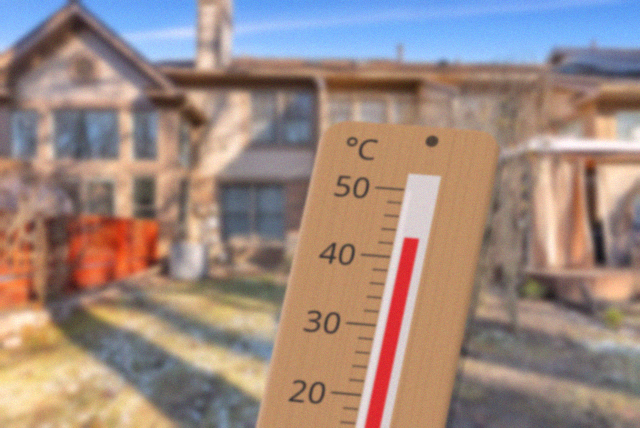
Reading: 43
